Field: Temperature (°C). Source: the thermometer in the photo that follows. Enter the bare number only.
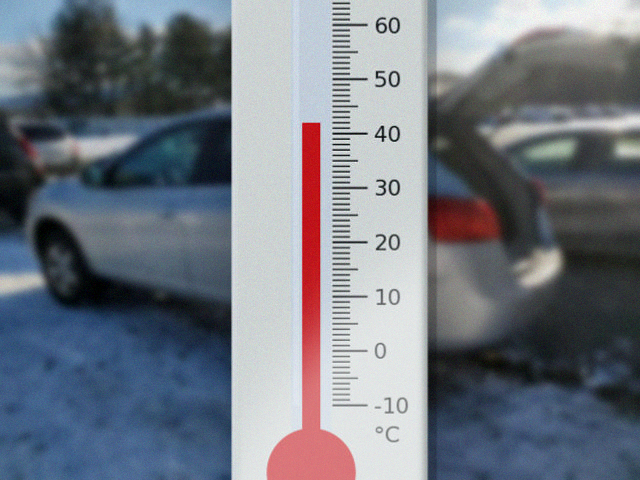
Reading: 42
